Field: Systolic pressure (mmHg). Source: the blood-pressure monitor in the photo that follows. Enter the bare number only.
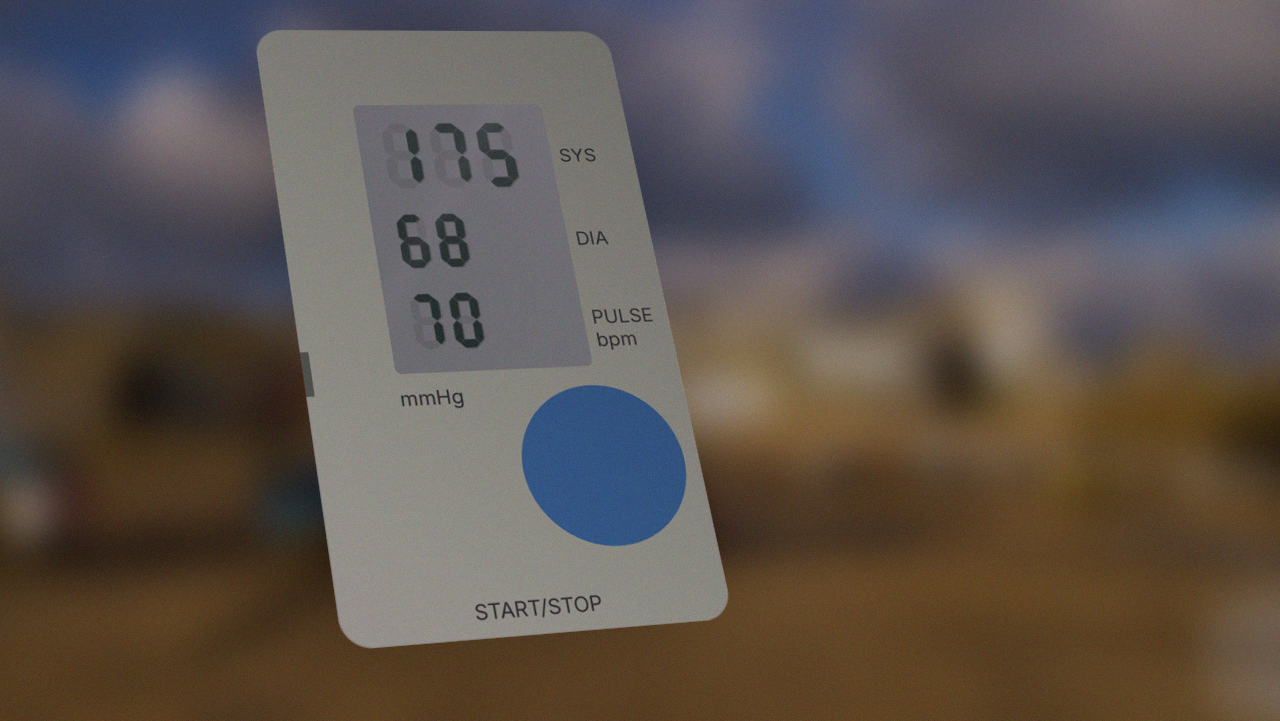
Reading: 175
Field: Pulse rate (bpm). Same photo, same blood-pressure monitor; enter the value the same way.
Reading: 70
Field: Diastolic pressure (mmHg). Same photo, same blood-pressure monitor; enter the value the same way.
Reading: 68
